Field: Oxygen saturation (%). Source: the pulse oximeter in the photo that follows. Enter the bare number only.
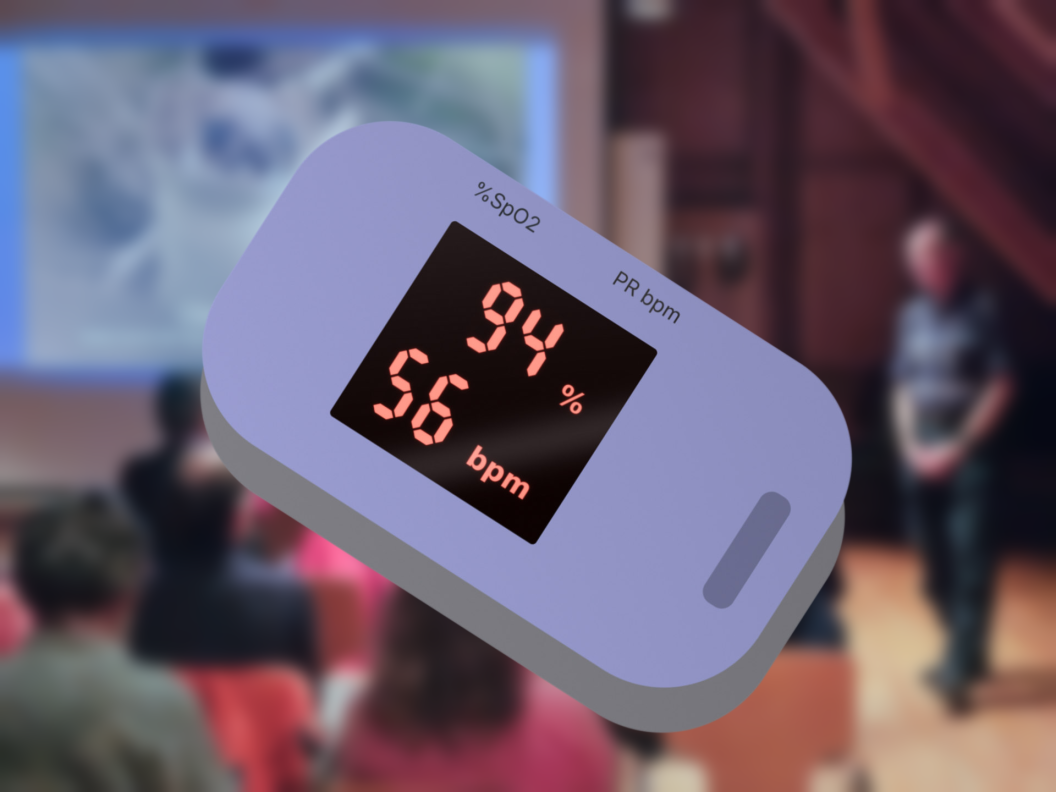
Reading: 94
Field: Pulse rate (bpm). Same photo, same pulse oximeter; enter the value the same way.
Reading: 56
